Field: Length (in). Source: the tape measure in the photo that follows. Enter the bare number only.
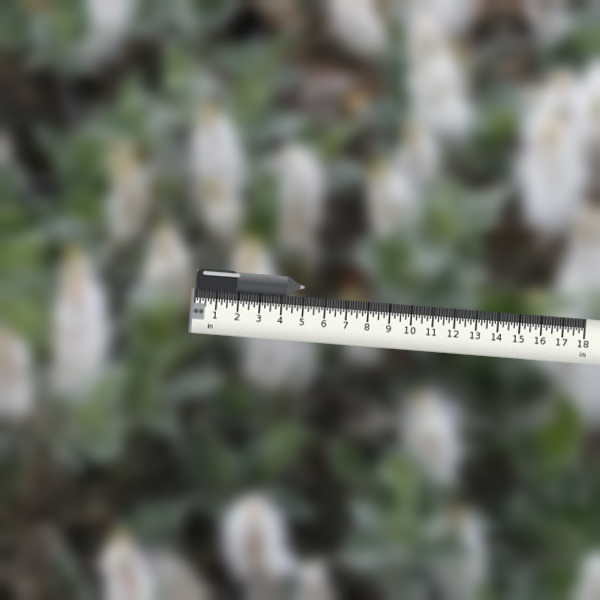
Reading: 5
